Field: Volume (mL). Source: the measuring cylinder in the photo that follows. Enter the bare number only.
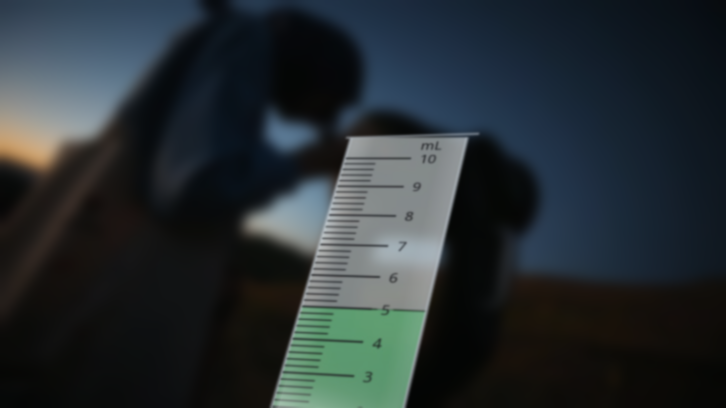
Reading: 5
